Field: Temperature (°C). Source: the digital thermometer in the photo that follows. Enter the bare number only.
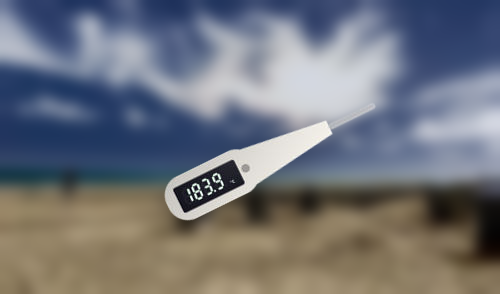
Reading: 183.9
